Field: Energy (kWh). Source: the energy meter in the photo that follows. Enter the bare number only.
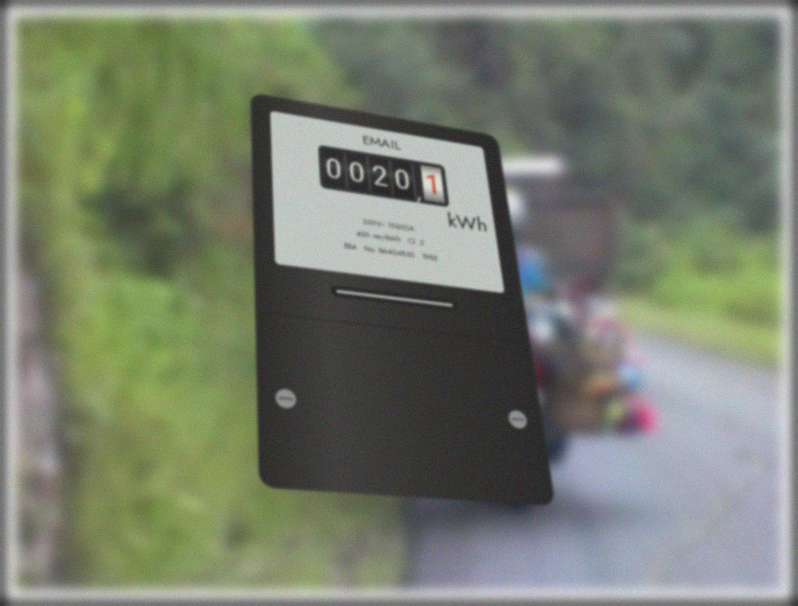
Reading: 20.1
